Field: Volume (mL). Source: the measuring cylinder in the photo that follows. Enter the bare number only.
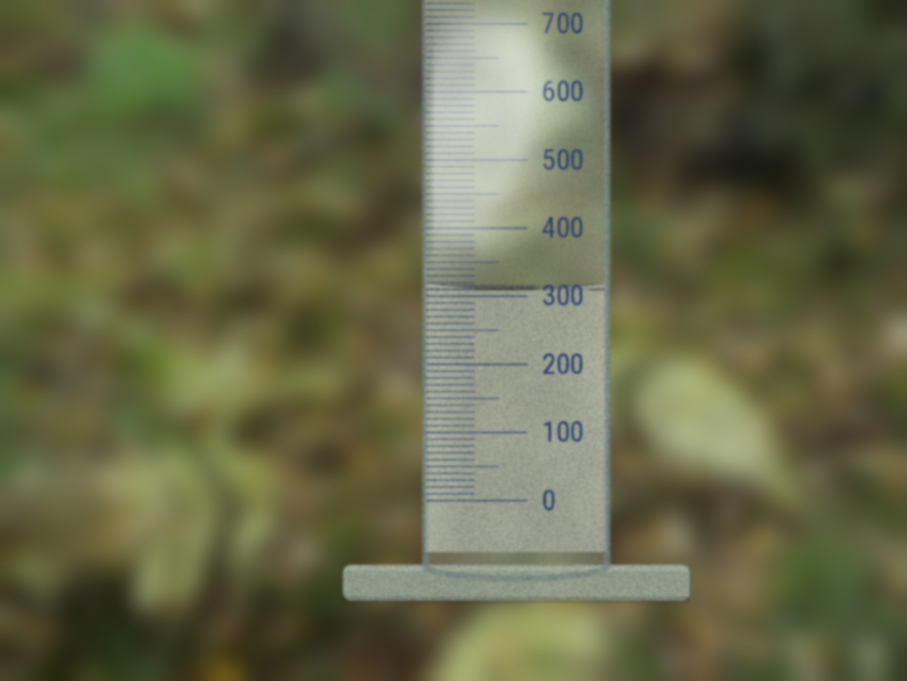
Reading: 310
